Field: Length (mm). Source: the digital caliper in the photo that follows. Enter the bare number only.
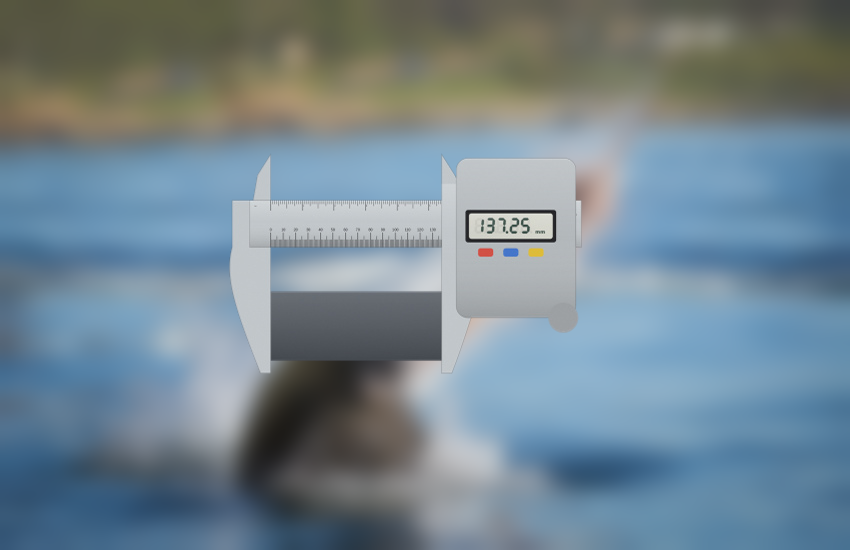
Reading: 137.25
